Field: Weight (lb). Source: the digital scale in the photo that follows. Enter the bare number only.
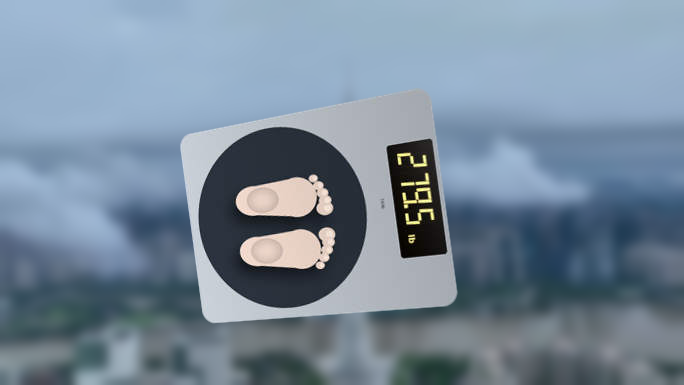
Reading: 279.5
